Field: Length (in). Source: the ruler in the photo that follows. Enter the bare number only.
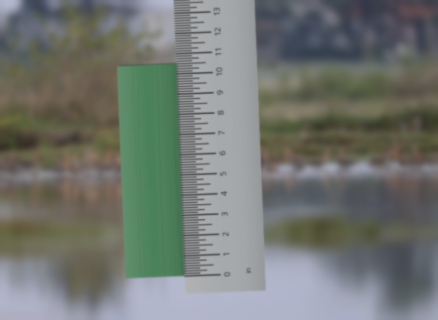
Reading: 10.5
